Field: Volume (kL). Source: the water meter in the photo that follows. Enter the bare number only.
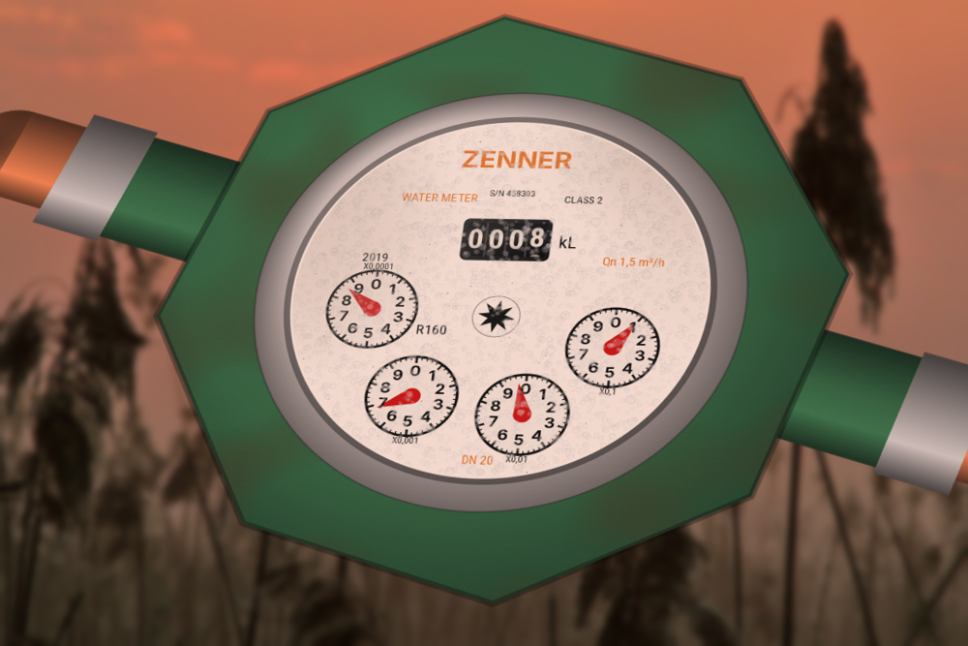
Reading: 8.0968
